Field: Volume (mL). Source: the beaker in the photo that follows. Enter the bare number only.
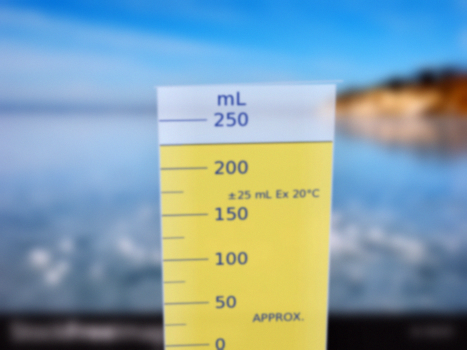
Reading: 225
